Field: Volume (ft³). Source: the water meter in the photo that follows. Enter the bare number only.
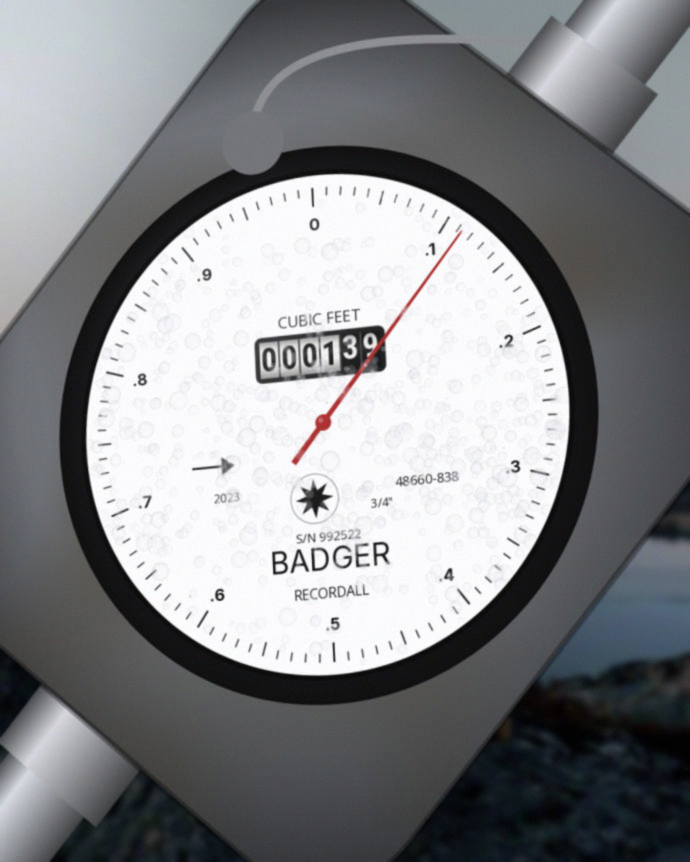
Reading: 139.11
